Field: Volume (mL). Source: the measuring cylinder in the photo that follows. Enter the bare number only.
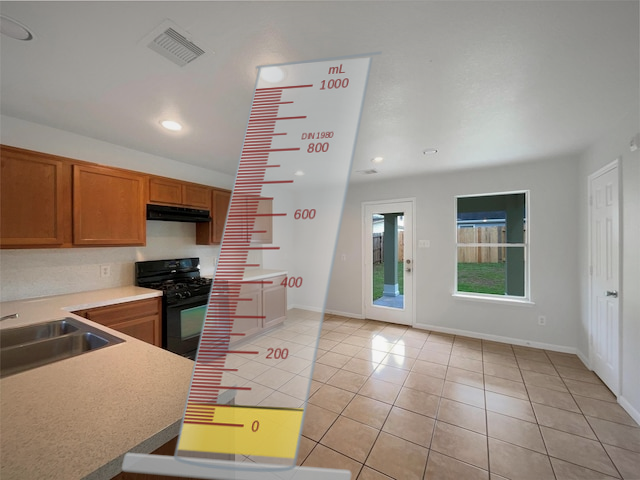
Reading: 50
